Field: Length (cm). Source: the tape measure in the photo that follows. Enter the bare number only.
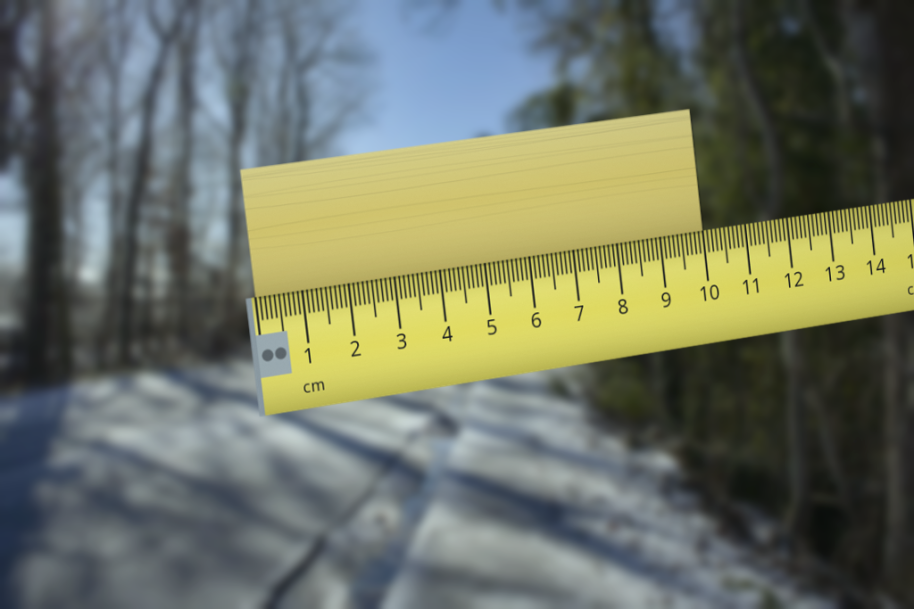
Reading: 10
